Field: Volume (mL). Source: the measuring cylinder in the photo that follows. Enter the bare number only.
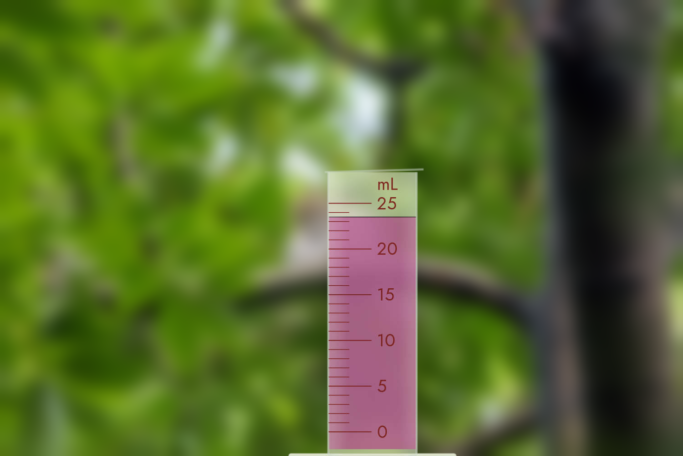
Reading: 23.5
